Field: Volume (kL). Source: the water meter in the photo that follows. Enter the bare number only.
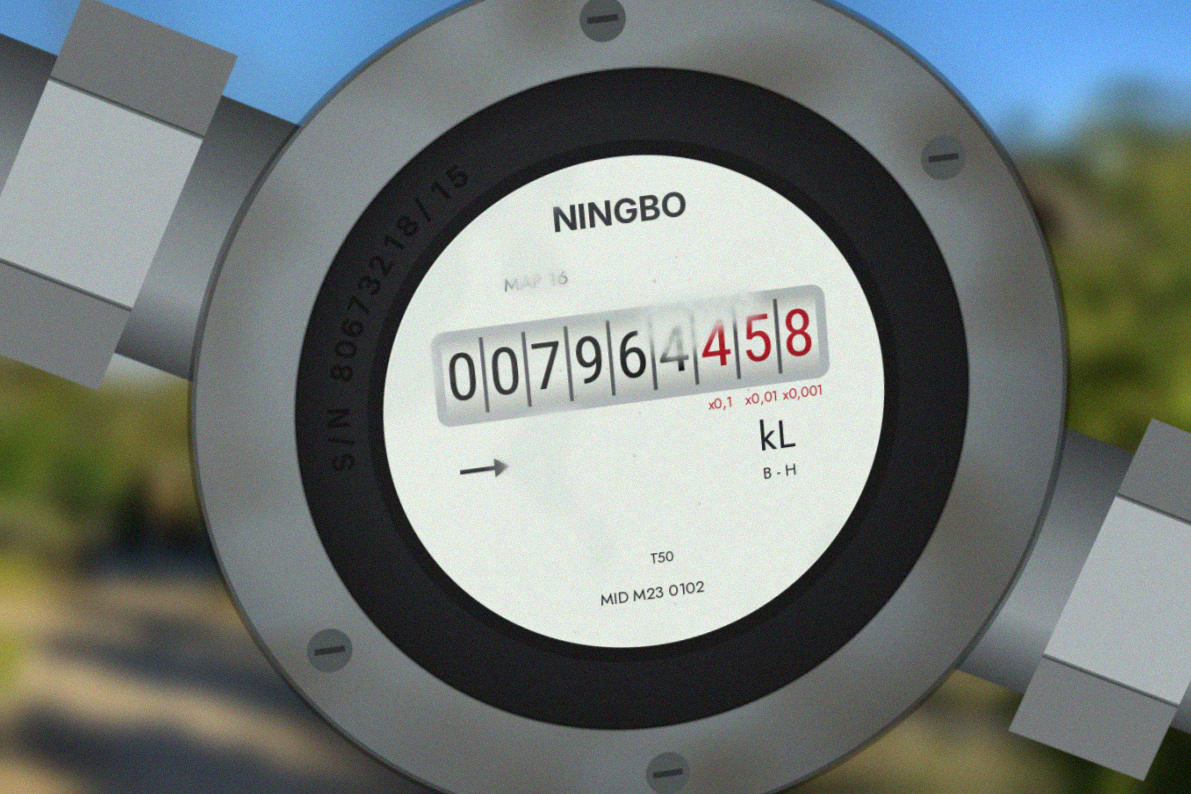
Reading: 7964.458
